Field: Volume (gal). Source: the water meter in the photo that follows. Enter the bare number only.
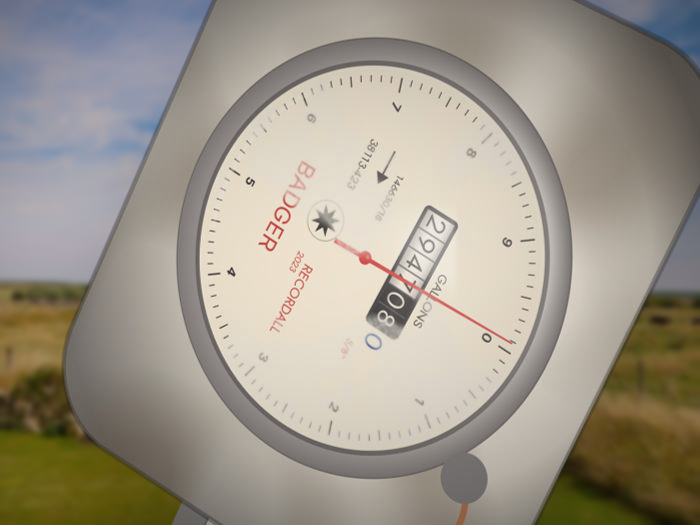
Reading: 2947079.9
